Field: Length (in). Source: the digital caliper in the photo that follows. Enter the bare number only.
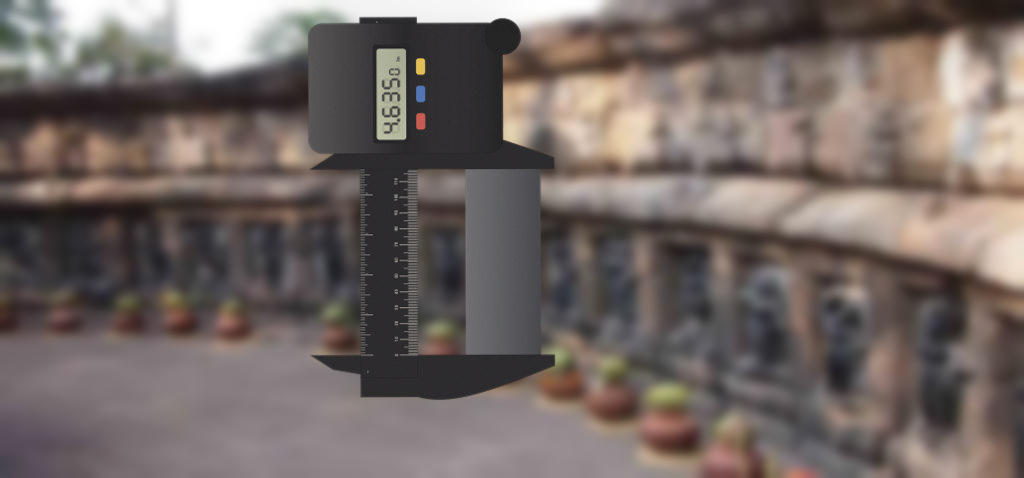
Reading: 4.6350
